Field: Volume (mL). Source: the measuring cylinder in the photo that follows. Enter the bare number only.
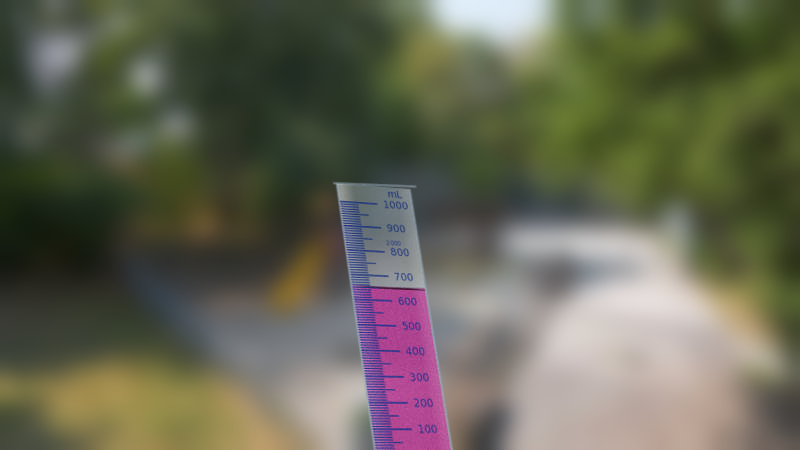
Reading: 650
